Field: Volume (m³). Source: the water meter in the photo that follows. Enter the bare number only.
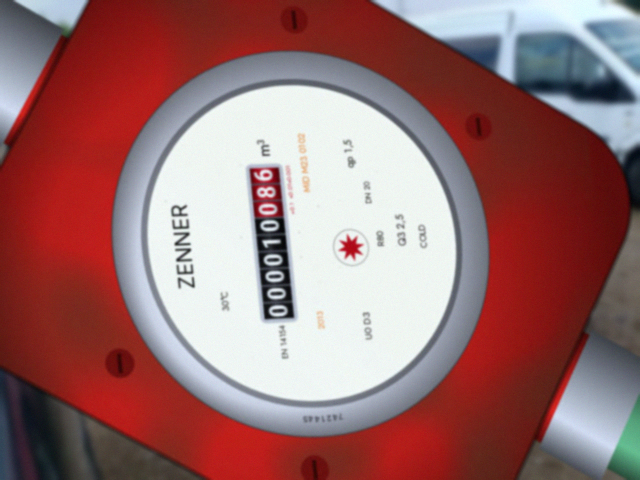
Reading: 10.086
